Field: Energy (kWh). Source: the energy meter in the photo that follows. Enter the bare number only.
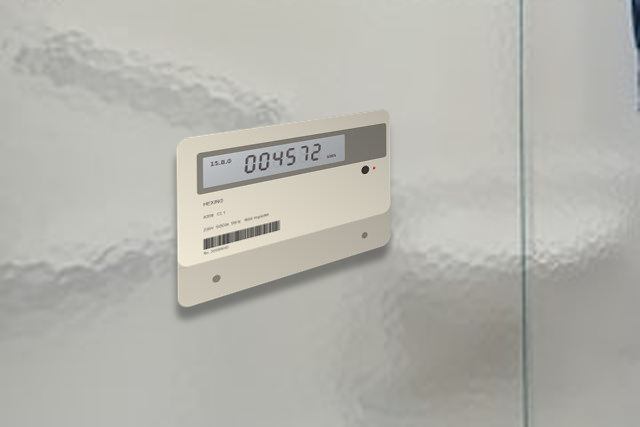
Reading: 4572
